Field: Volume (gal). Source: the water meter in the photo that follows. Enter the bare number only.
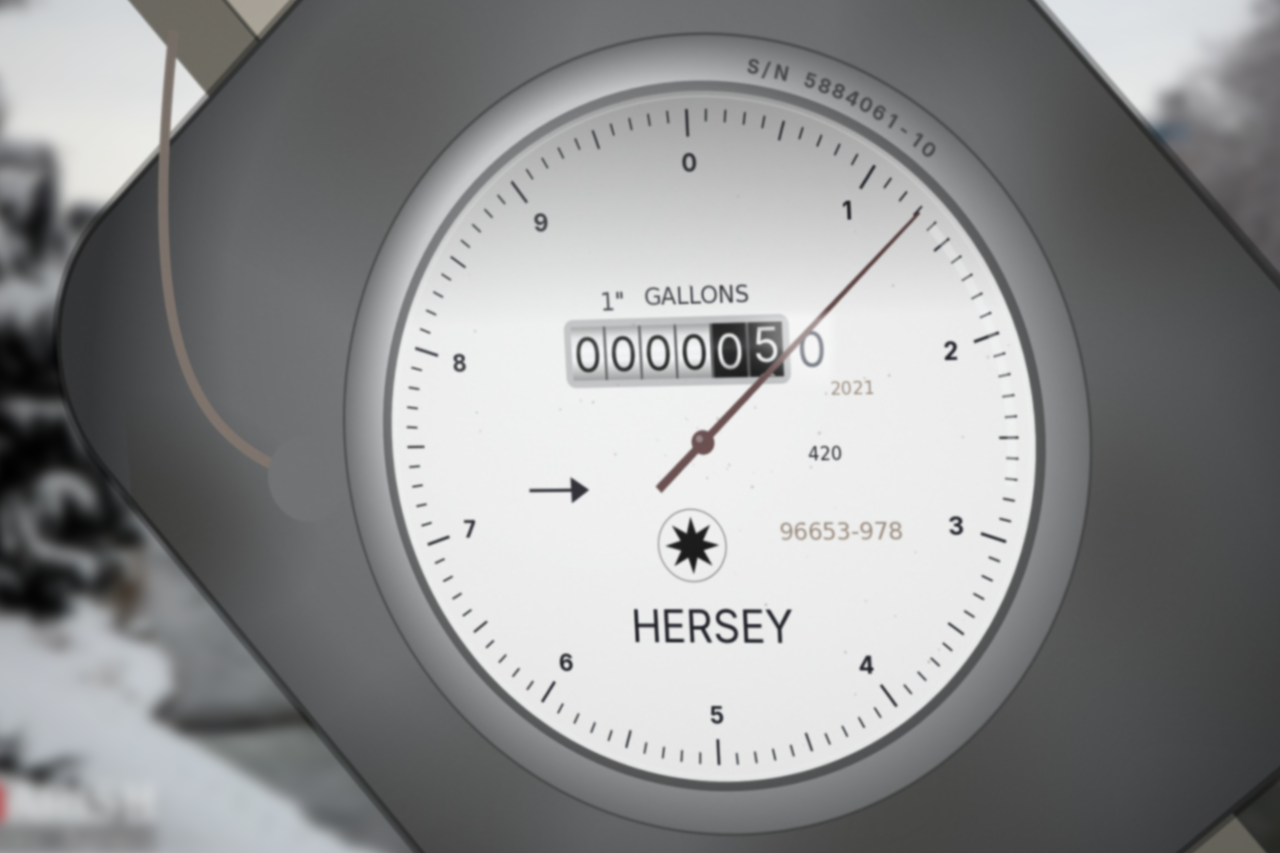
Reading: 51.3
